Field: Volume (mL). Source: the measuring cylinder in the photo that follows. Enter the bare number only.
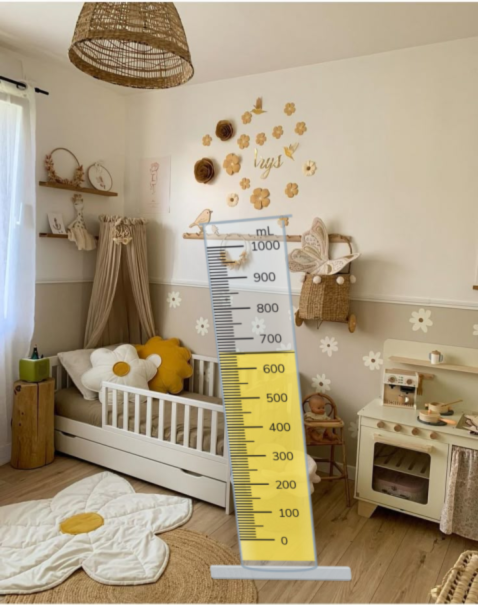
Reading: 650
